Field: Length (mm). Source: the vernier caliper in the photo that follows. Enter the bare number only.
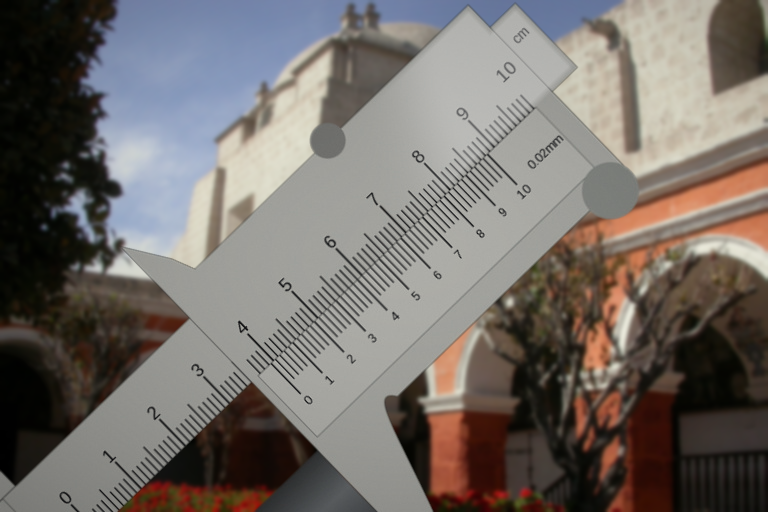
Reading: 39.4
